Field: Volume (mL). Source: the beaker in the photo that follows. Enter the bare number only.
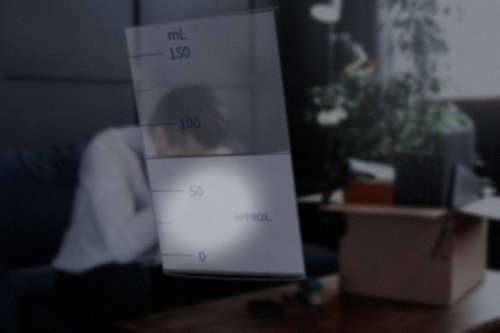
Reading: 75
